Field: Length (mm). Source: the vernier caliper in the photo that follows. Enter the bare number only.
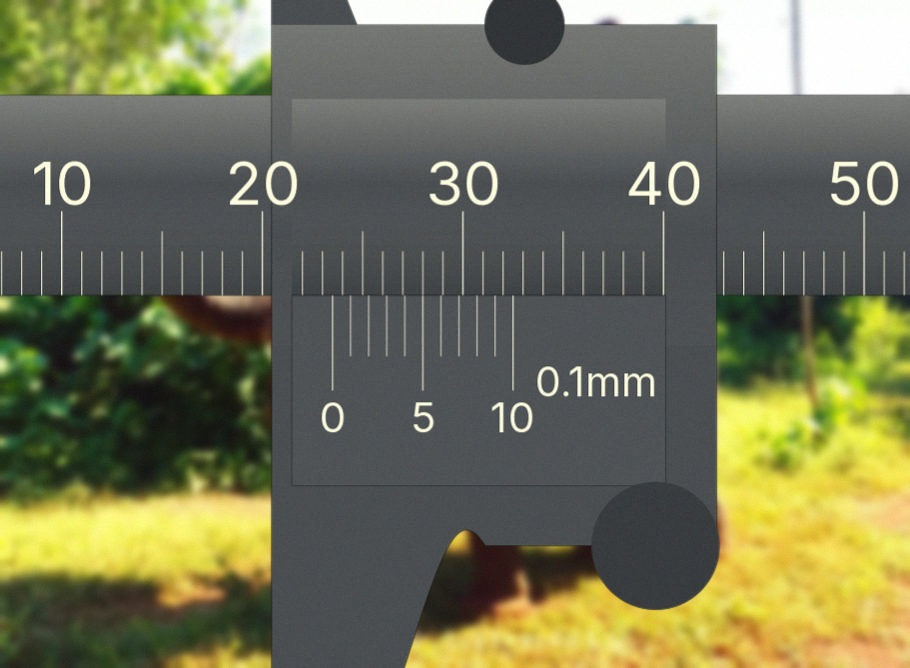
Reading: 23.5
